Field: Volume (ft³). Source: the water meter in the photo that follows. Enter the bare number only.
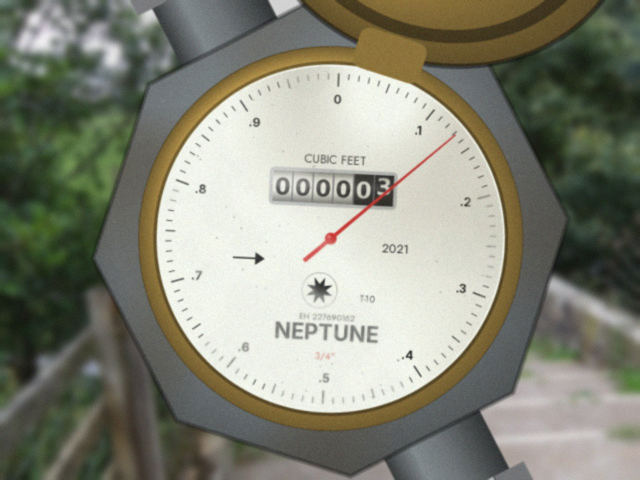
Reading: 3.13
